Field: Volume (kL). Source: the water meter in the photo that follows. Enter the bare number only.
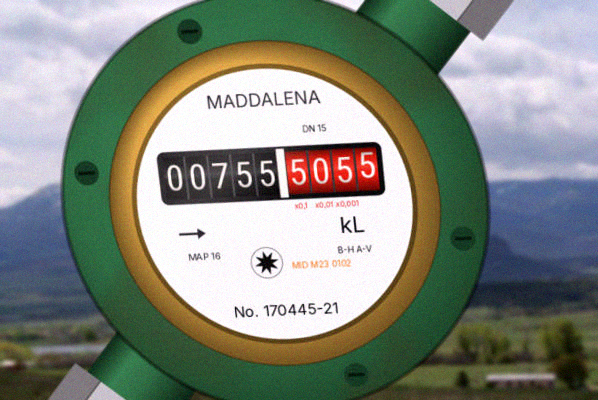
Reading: 755.5055
